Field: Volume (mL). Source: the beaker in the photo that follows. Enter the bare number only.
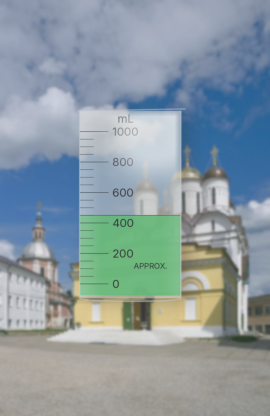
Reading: 450
